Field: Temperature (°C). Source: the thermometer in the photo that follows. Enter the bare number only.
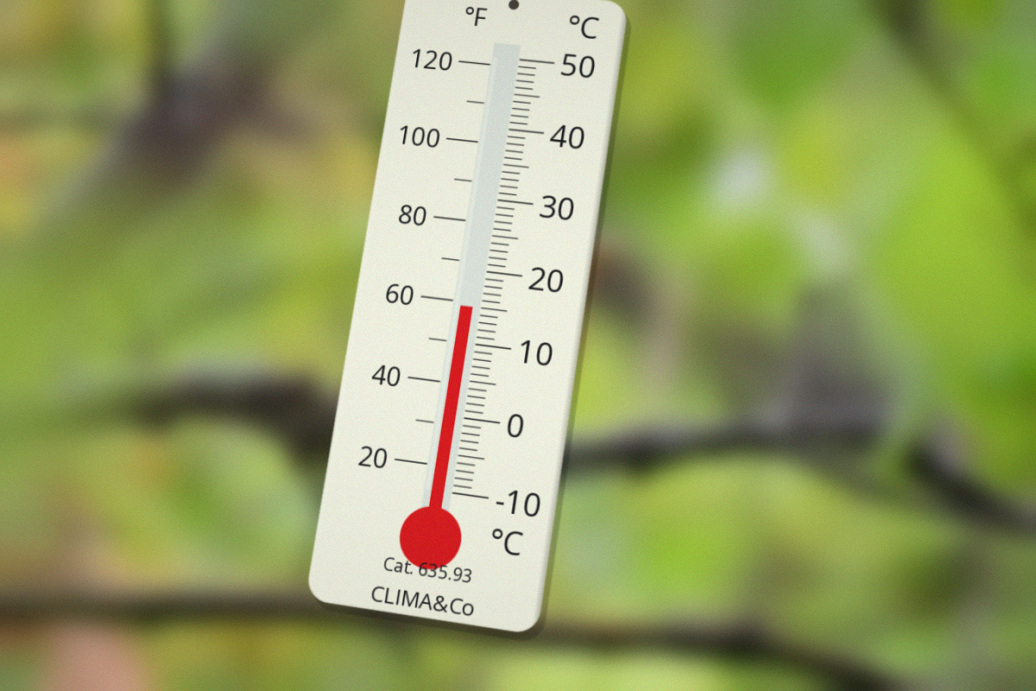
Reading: 15
